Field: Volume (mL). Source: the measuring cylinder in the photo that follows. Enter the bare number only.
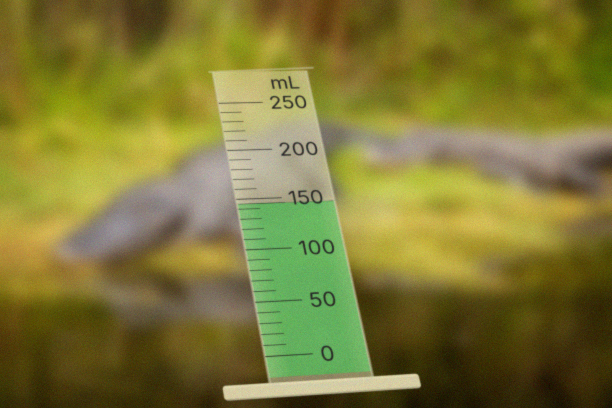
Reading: 145
